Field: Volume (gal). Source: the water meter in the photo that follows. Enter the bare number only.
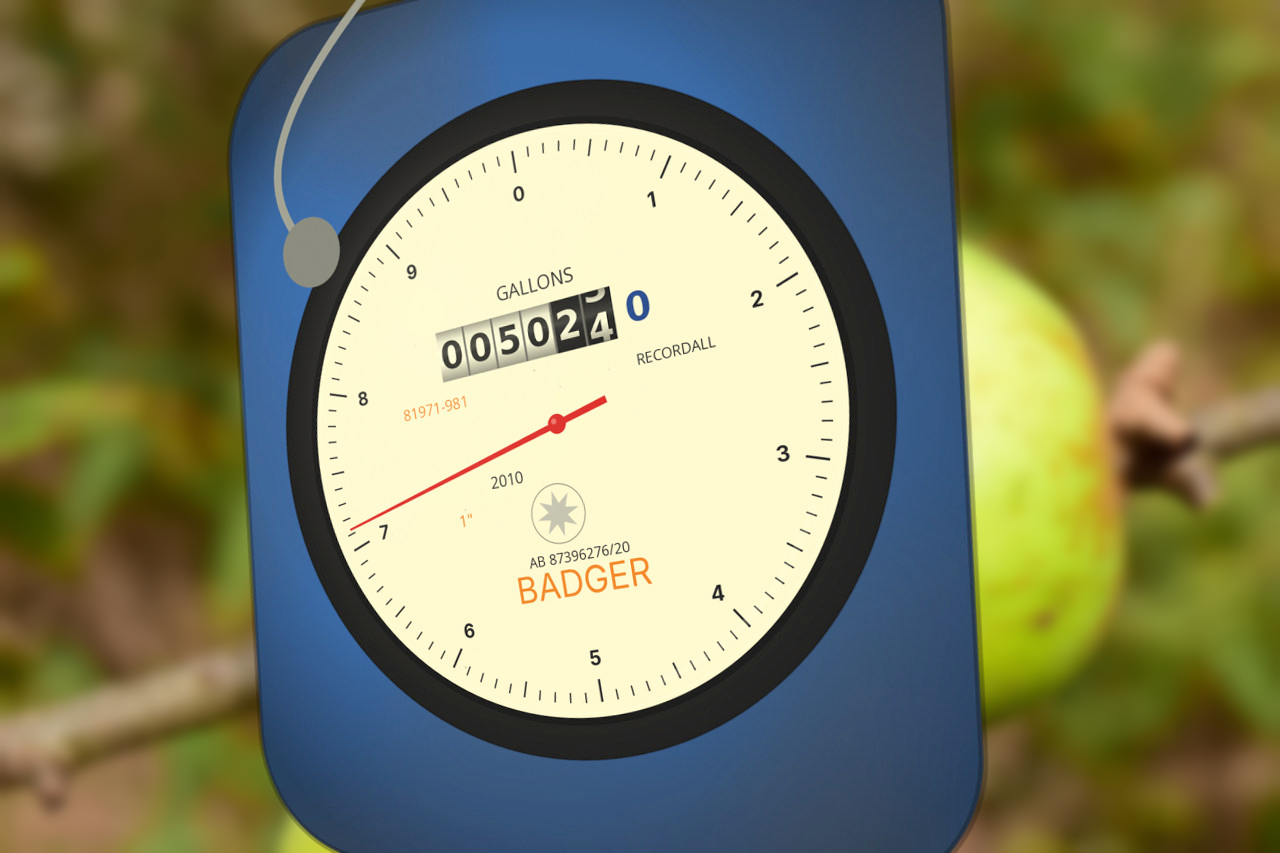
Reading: 50237.1
